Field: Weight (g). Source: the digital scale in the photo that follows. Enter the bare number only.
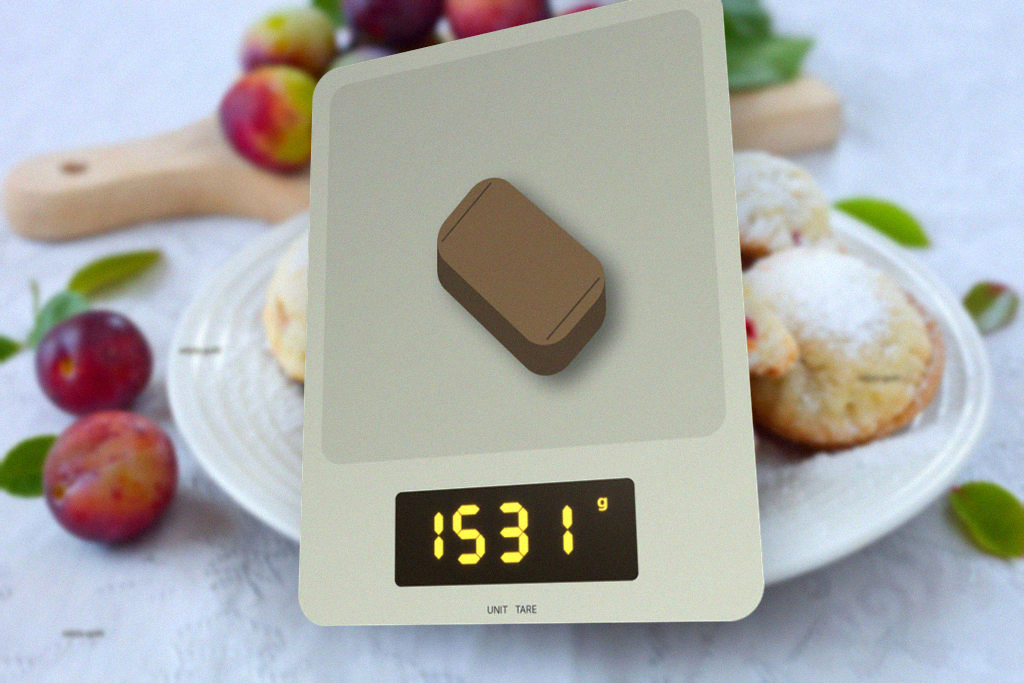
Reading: 1531
